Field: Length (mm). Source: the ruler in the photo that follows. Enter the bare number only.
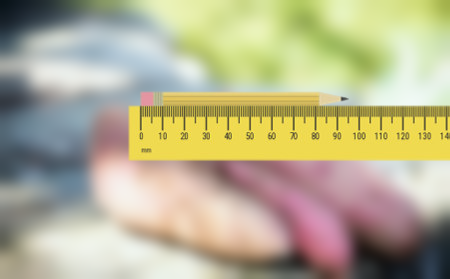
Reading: 95
